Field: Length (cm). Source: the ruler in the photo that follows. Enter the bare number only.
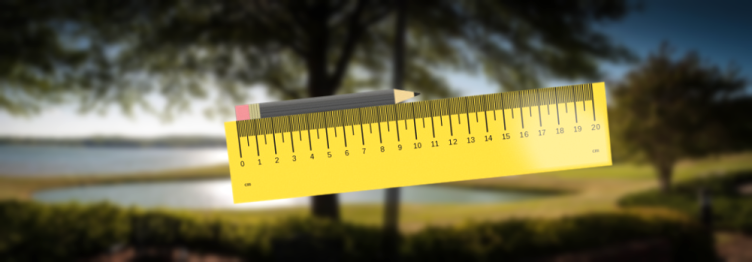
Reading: 10.5
